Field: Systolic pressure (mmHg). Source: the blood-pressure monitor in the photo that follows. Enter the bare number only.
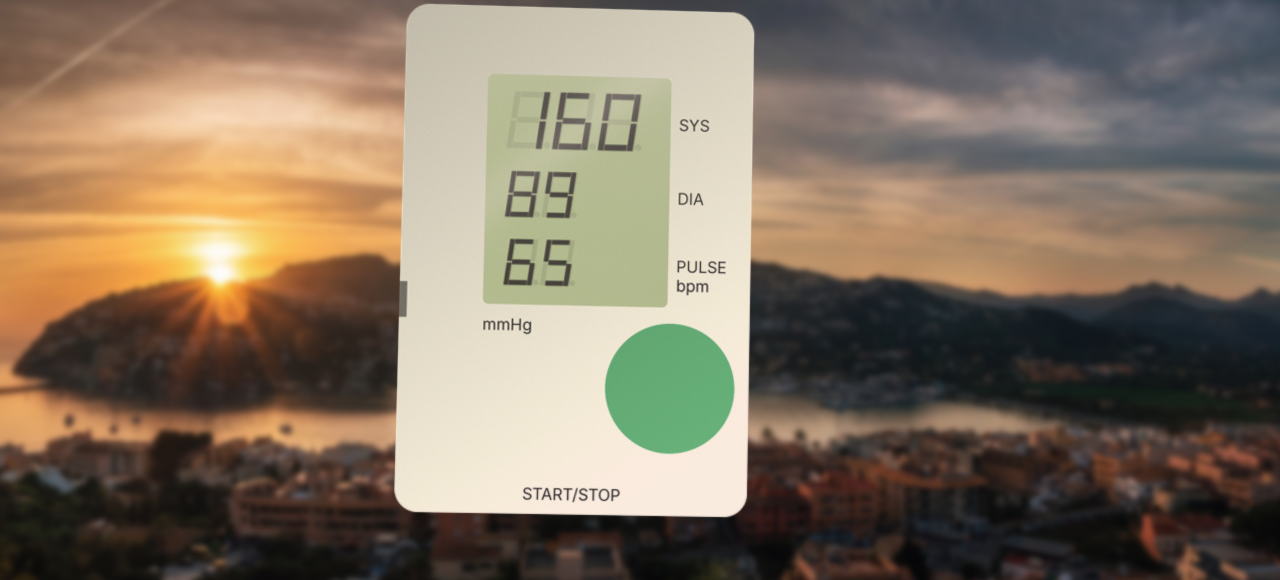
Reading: 160
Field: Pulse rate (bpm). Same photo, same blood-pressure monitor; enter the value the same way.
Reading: 65
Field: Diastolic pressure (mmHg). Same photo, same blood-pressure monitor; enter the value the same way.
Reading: 89
